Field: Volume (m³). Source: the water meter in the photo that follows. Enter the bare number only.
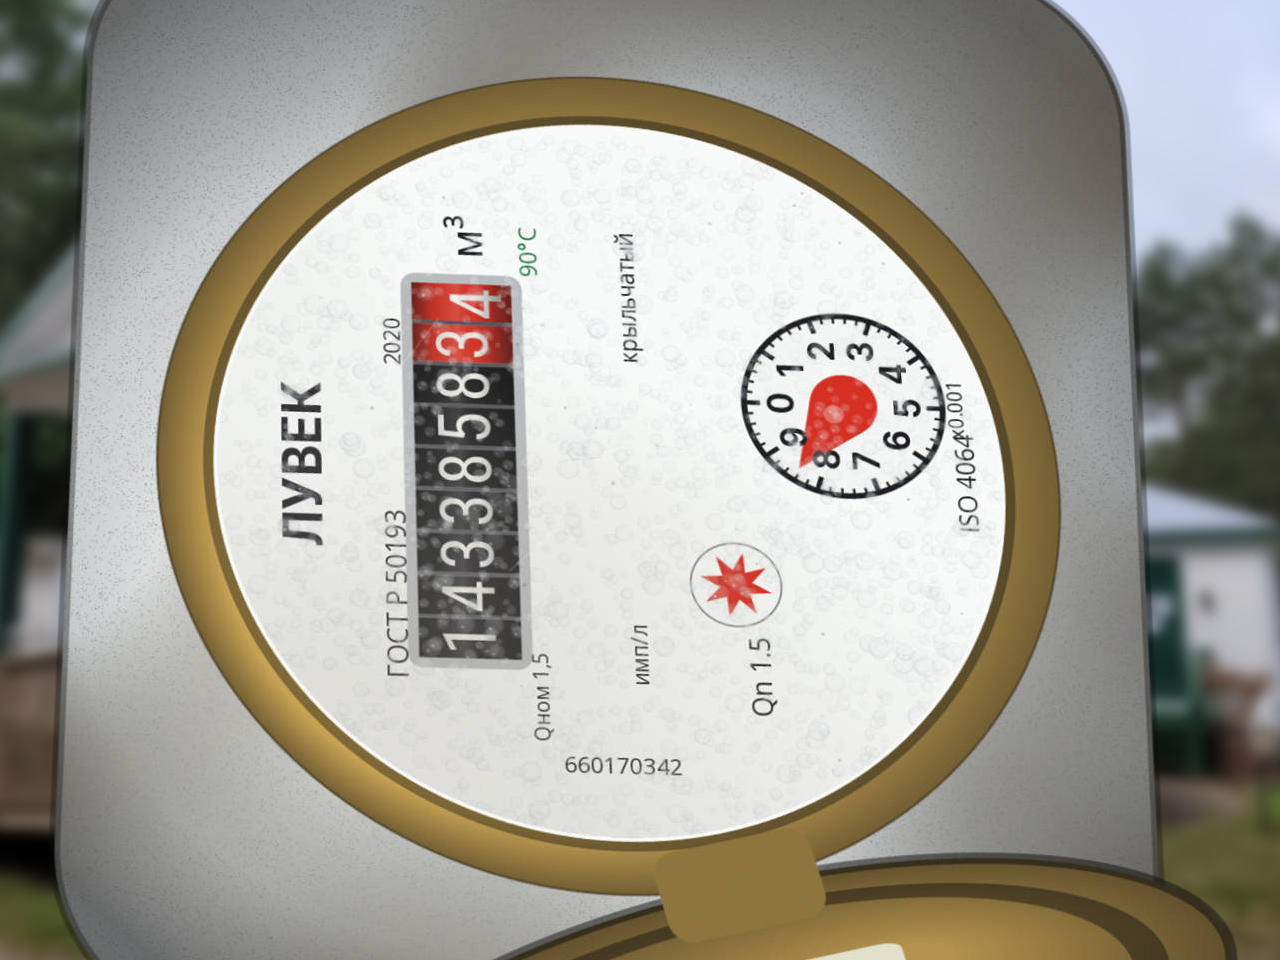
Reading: 1433858.338
